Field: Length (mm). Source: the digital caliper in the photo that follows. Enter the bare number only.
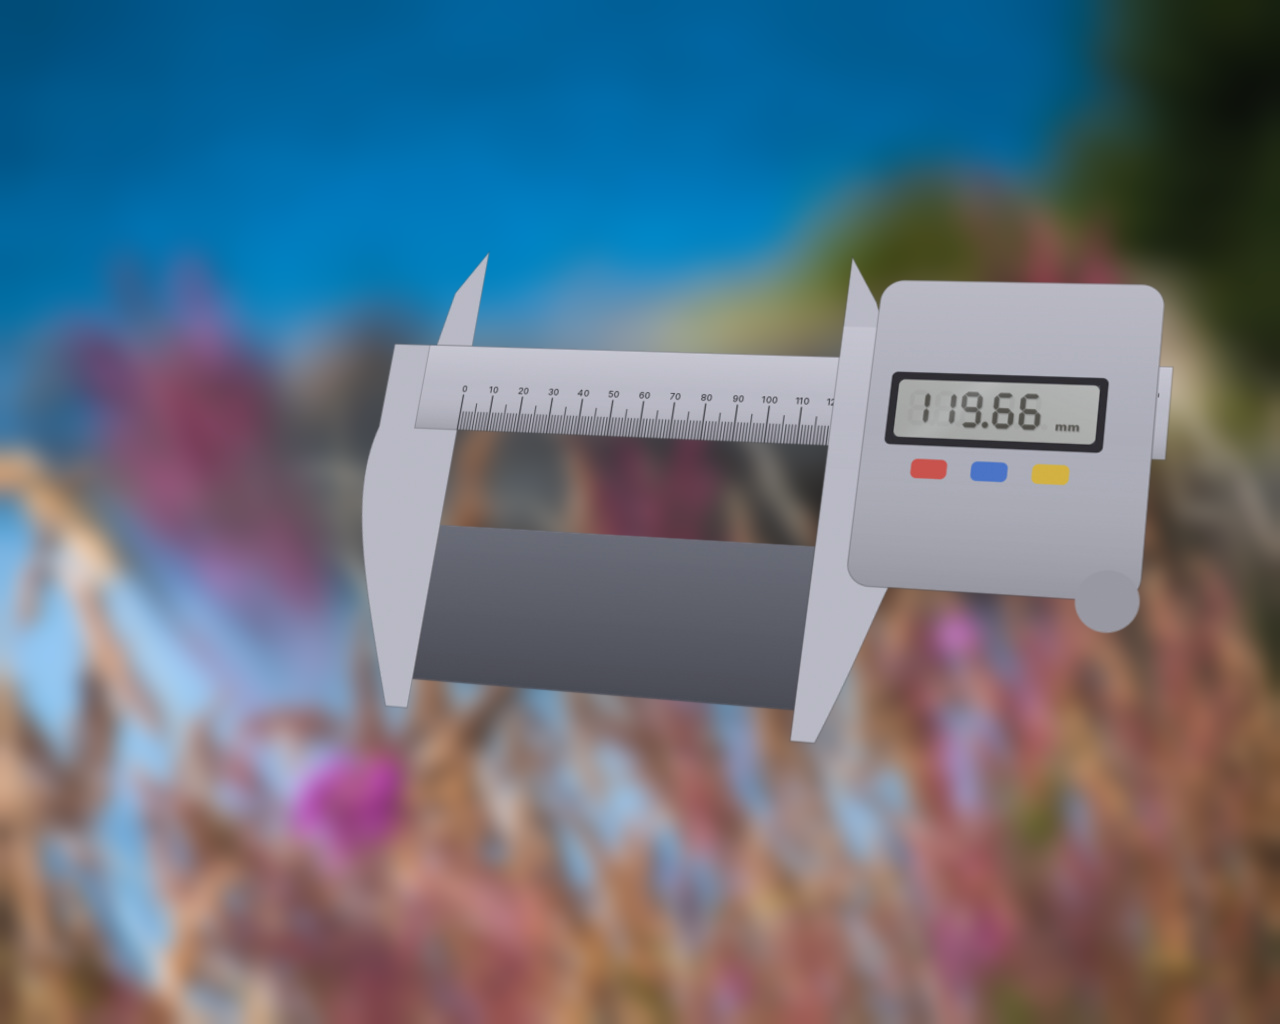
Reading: 119.66
